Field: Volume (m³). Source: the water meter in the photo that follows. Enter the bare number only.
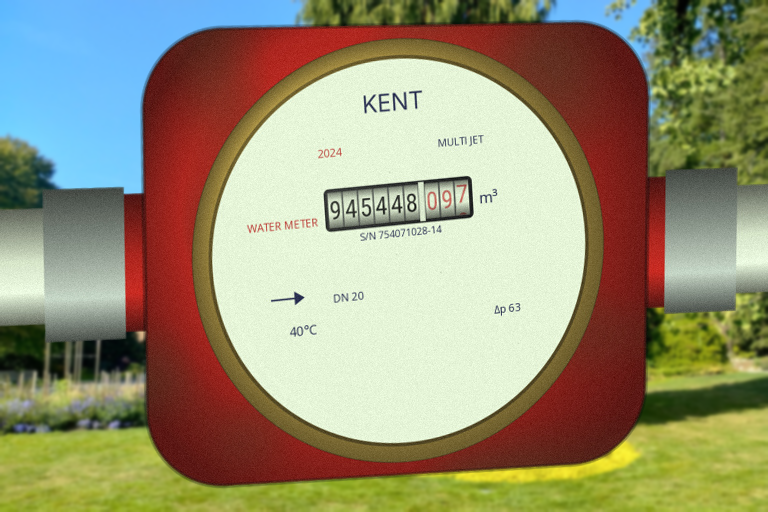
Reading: 945448.097
